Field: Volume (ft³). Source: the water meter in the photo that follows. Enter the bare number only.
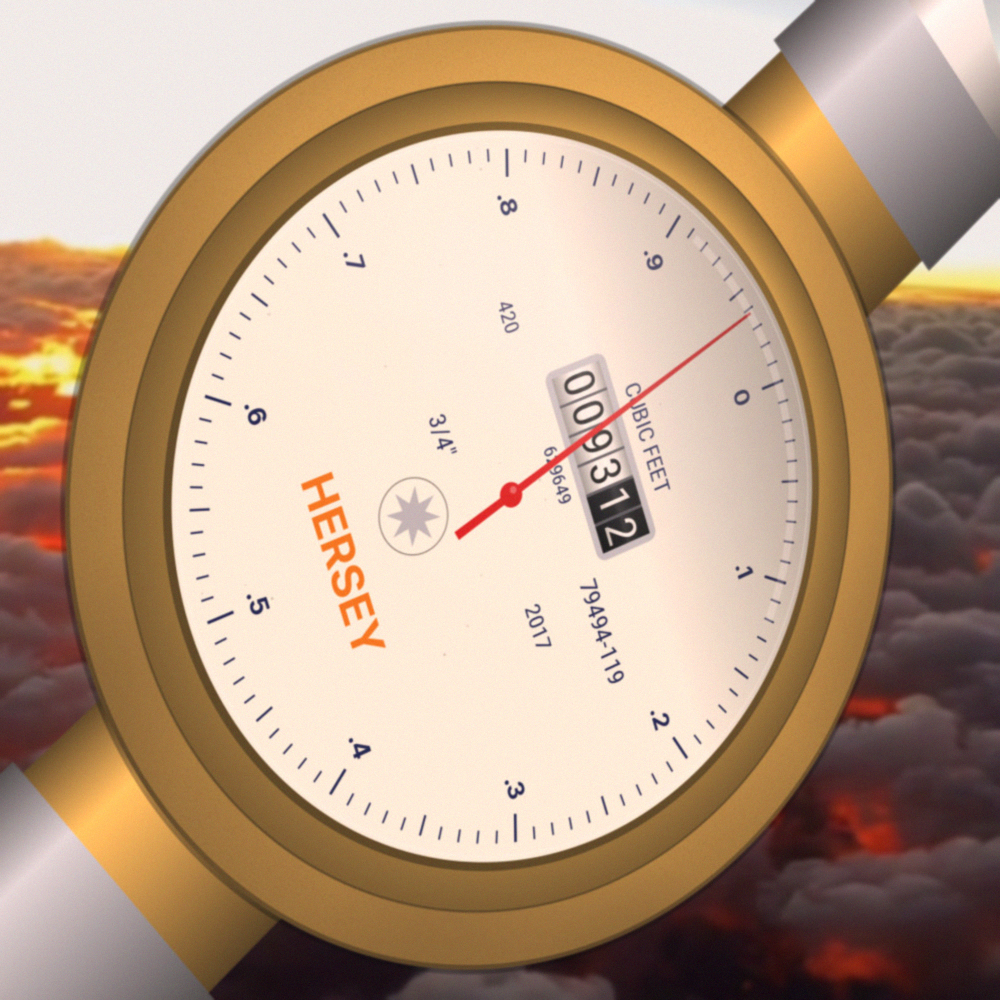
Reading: 9311.96
